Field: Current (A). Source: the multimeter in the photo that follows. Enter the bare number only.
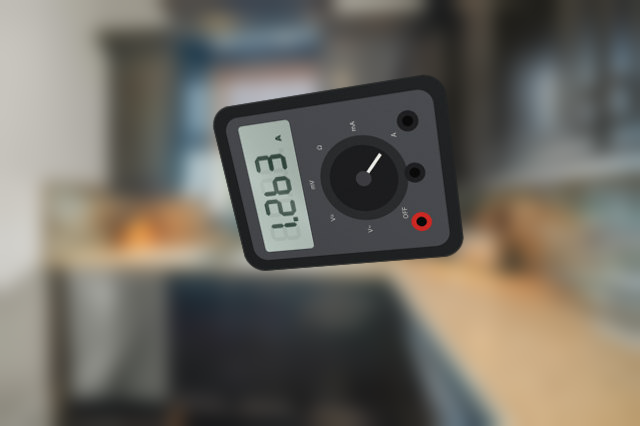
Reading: 1.263
